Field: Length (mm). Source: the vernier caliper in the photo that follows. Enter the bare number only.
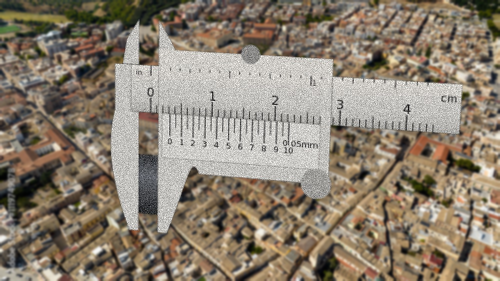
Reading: 3.2
